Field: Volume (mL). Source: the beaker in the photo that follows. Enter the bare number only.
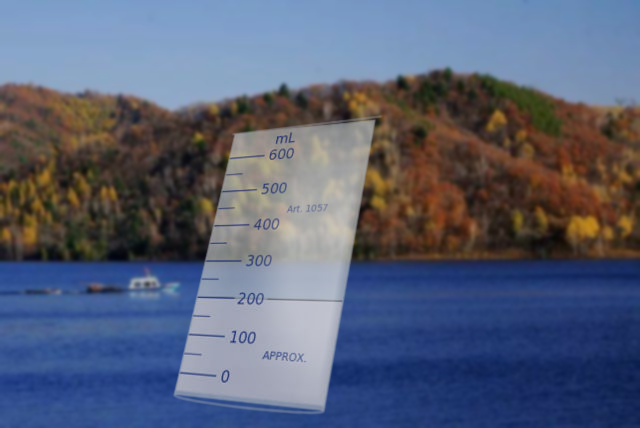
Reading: 200
